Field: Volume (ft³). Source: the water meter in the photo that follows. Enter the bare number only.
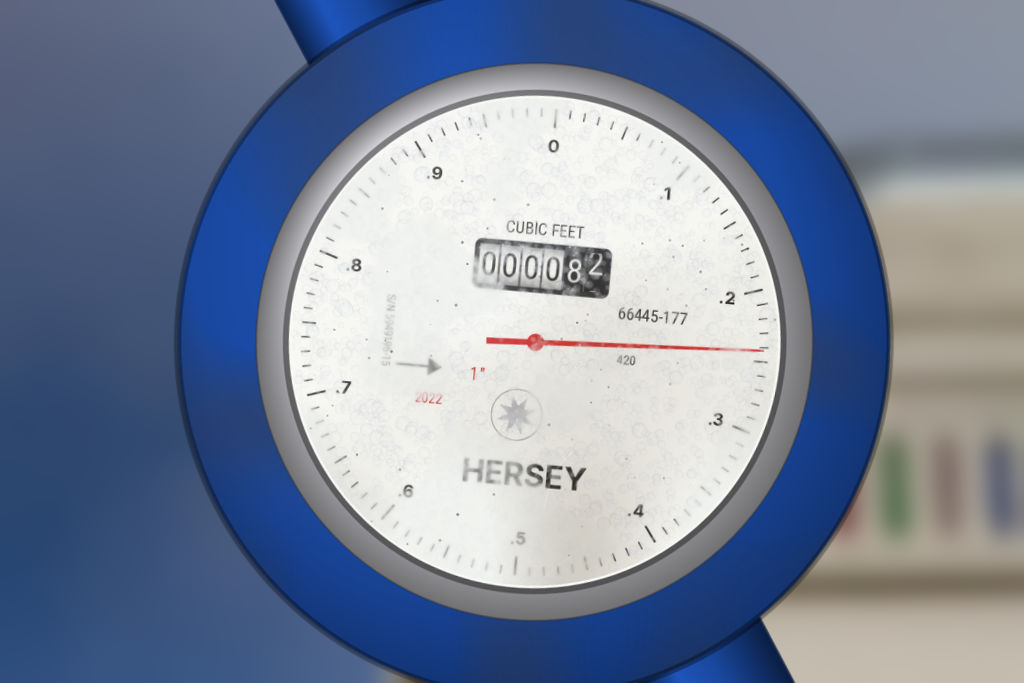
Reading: 82.24
